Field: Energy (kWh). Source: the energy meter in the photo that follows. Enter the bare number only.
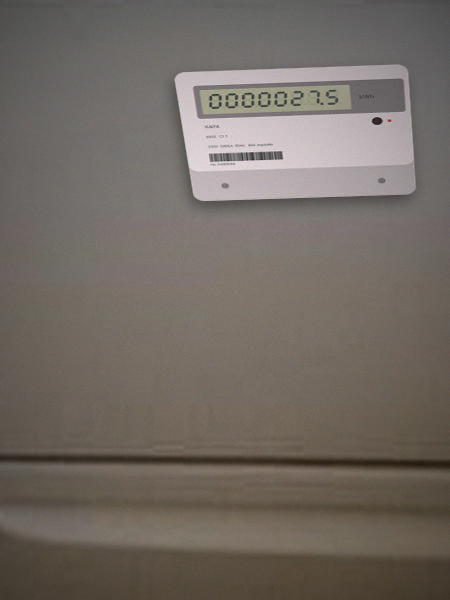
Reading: 27.5
